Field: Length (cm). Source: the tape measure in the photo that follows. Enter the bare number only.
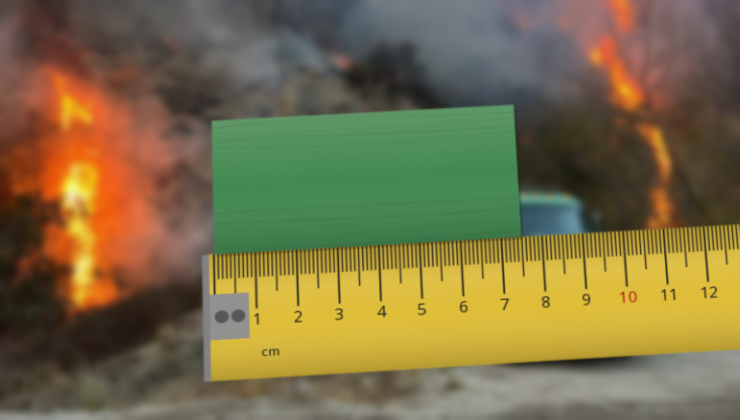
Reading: 7.5
